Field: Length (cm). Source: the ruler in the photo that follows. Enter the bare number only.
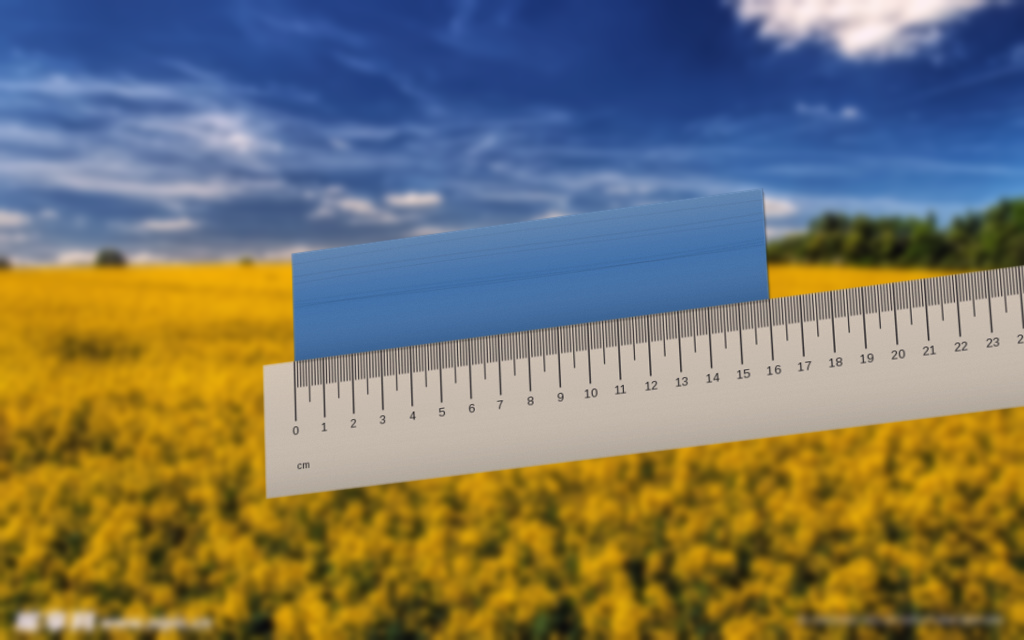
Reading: 16
